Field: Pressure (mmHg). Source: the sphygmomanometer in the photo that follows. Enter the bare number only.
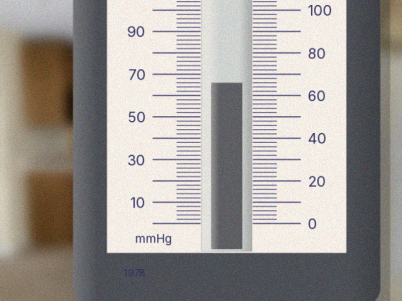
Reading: 66
